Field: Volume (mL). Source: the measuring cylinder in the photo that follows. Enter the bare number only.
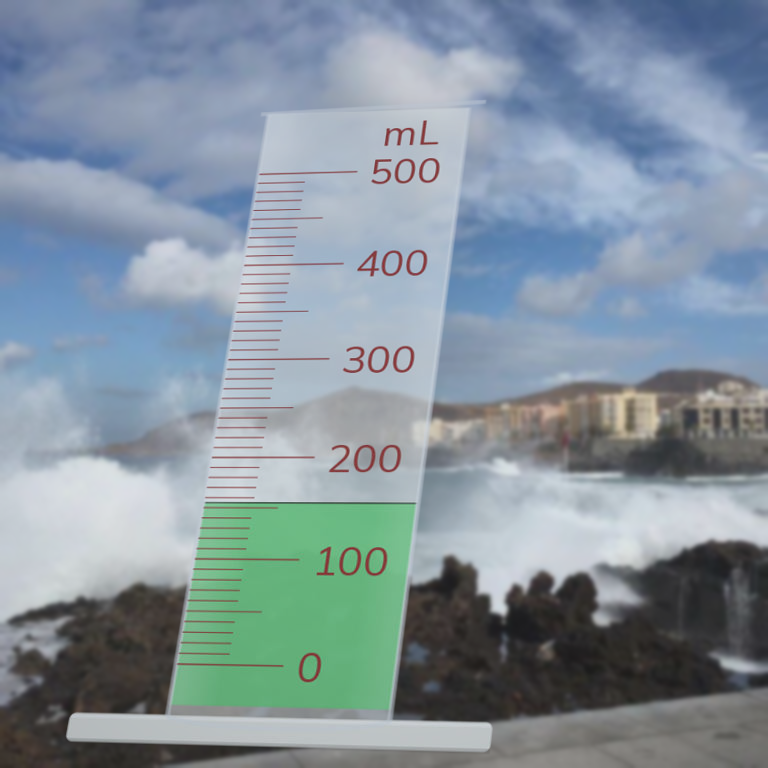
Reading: 155
